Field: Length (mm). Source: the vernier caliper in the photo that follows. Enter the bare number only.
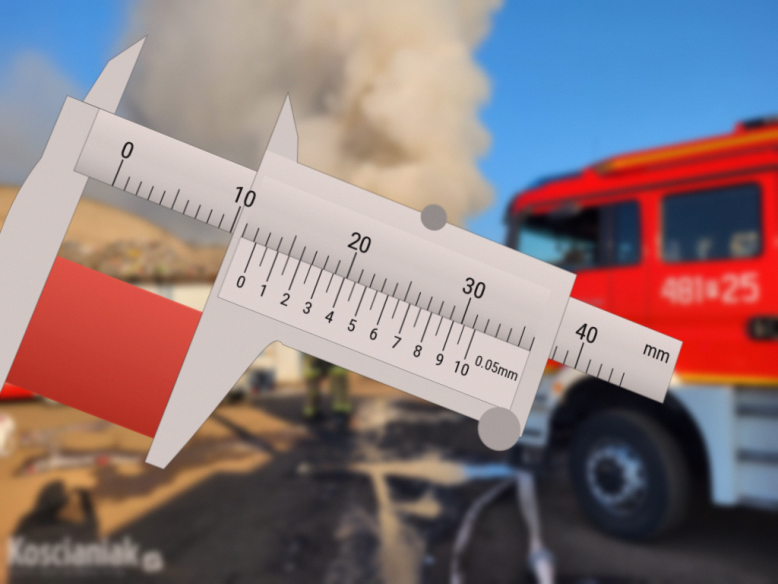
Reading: 12.2
